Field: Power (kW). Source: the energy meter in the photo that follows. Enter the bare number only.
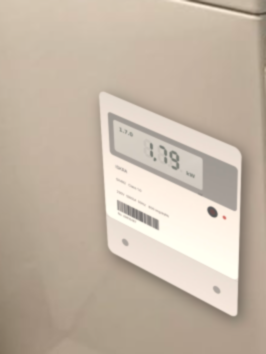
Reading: 1.79
